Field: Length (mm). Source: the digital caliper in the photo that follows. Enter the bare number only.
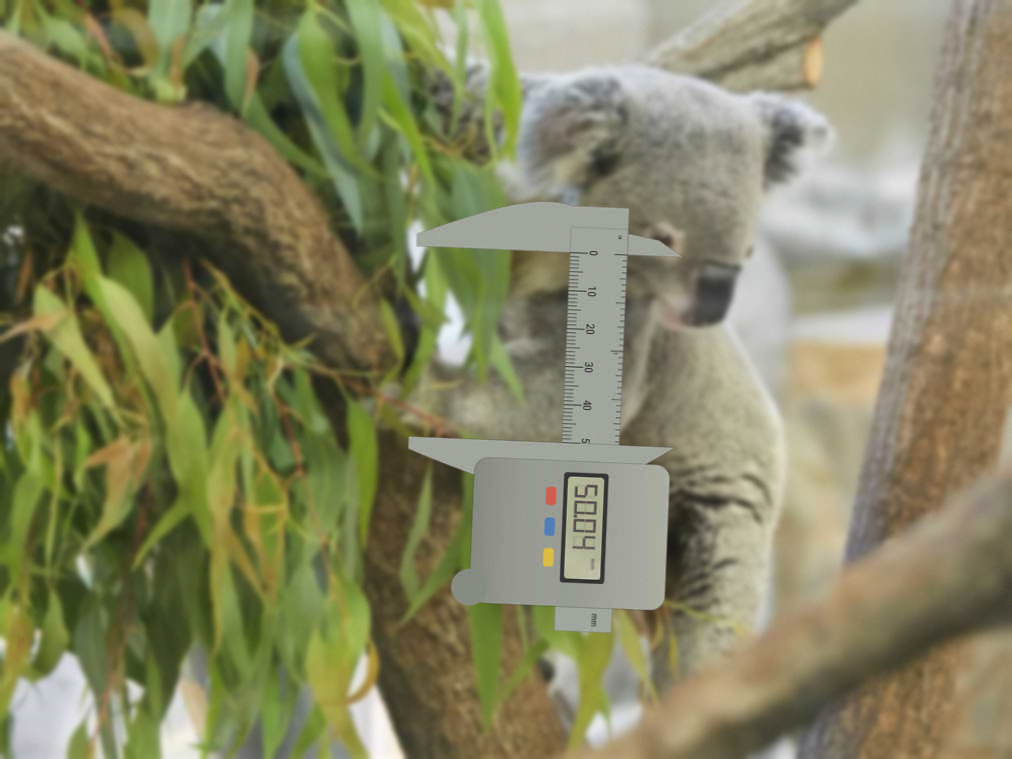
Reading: 50.04
